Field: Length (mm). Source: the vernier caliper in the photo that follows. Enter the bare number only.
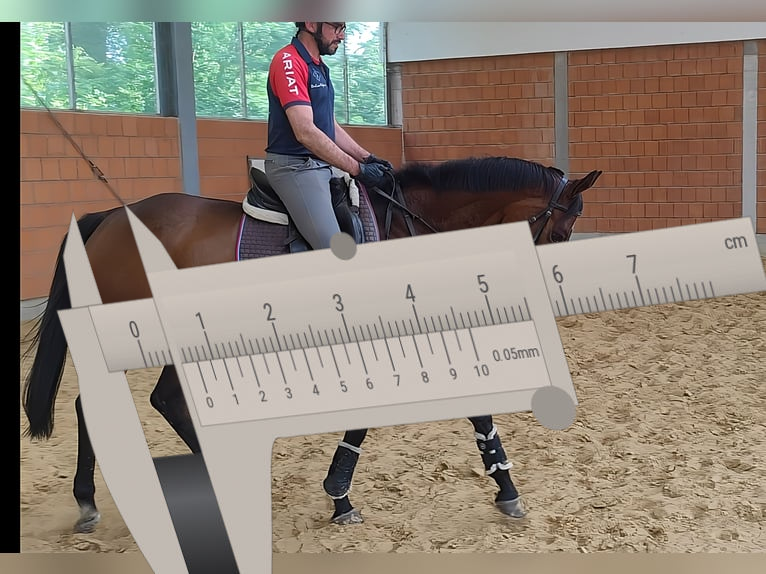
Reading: 7.6
